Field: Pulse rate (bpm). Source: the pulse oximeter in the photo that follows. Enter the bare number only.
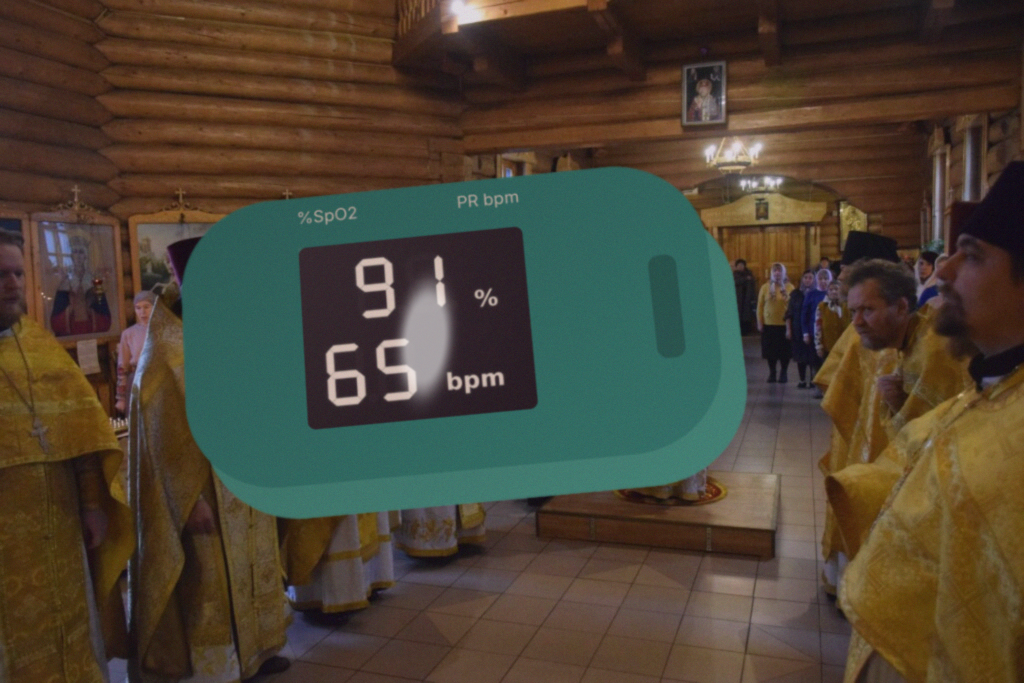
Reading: 65
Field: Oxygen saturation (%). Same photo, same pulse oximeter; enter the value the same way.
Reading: 91
